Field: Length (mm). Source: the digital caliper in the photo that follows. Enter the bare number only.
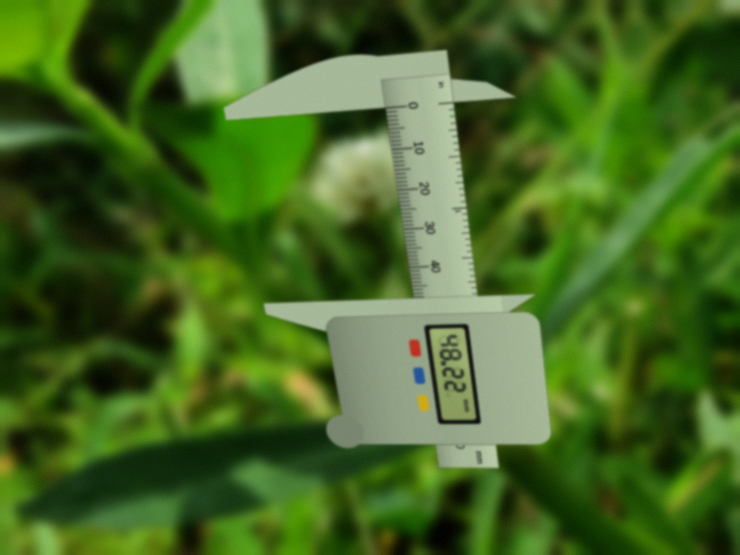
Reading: 48.22
